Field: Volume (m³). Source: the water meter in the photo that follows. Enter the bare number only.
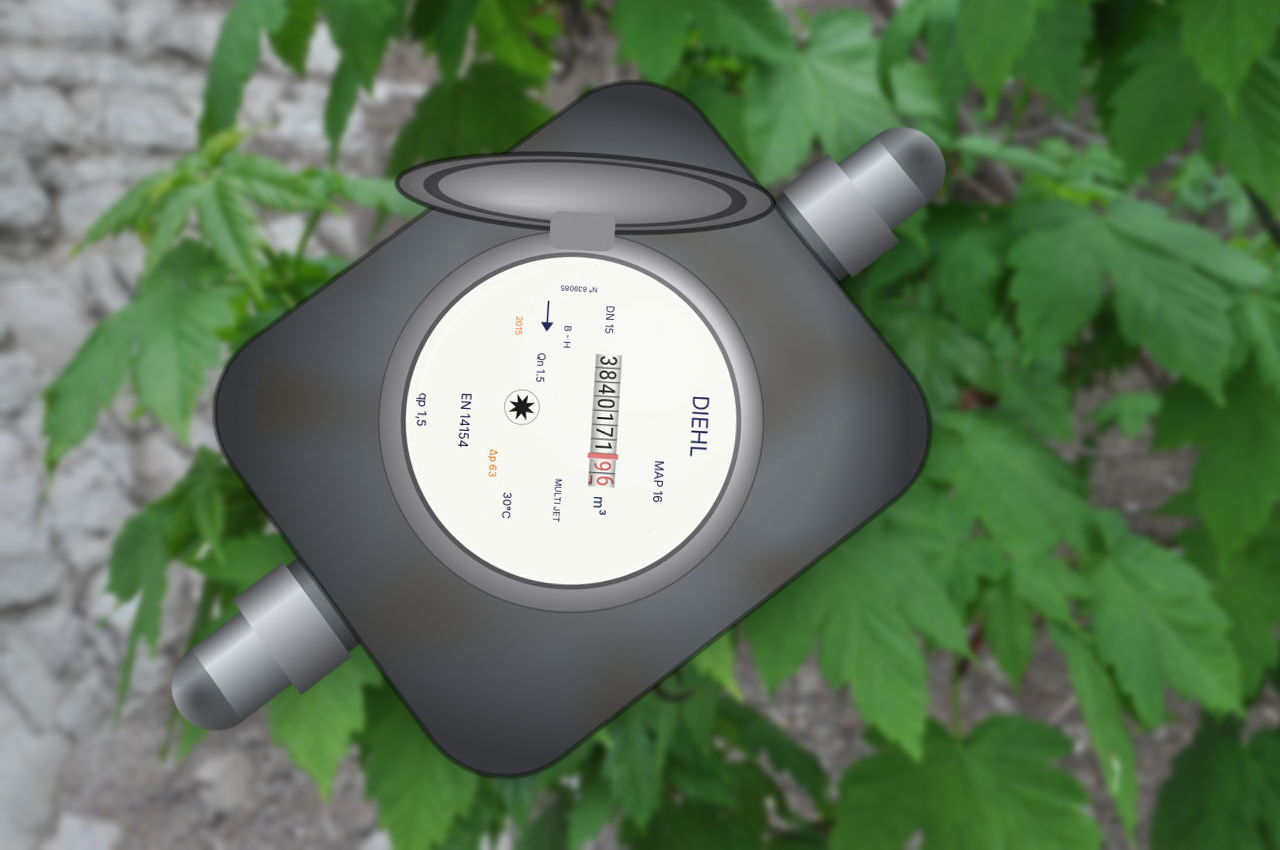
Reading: 3840171.96
